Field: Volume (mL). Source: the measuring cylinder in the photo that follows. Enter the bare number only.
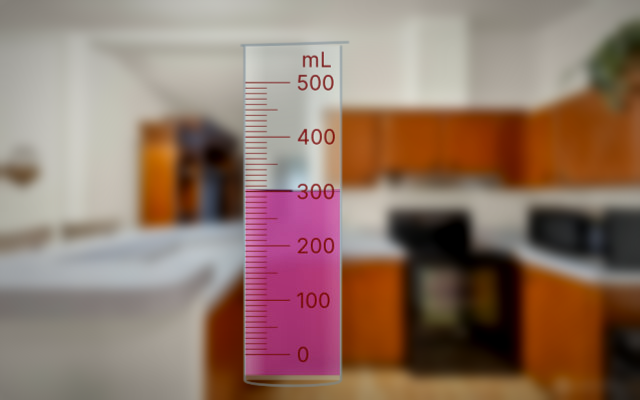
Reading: 300
